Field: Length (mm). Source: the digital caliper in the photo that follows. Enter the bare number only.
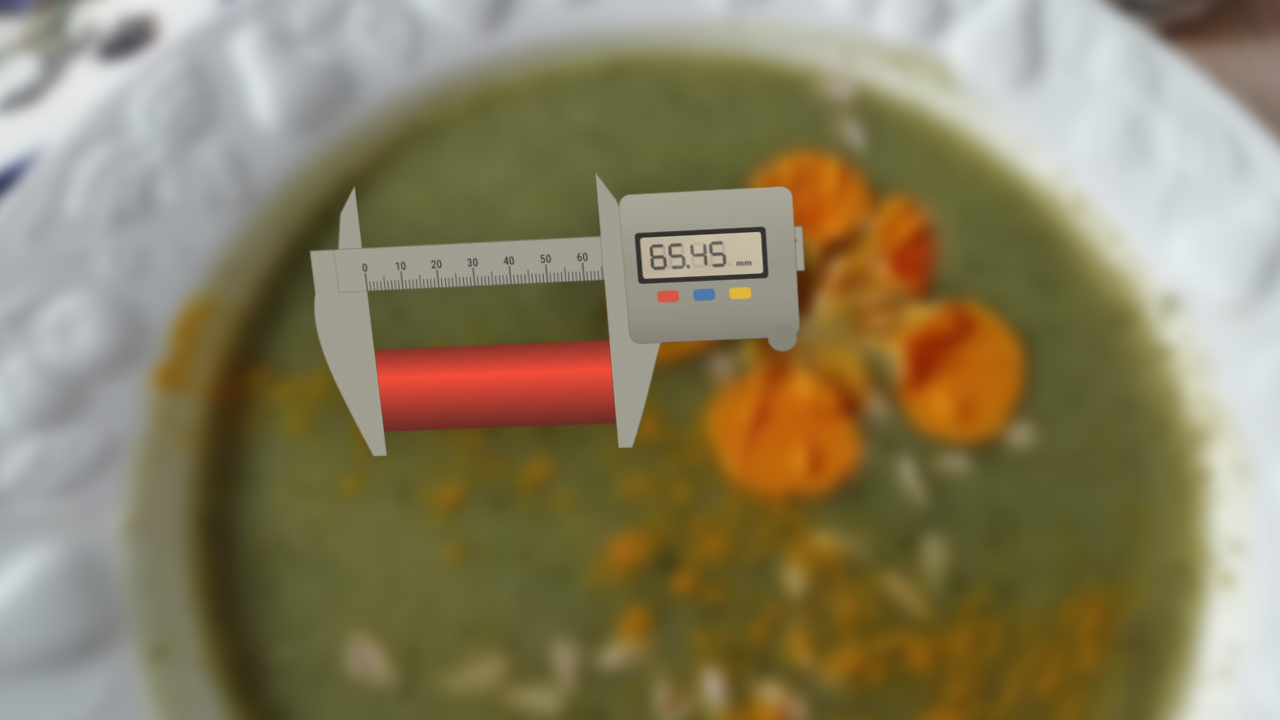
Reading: 65.45
